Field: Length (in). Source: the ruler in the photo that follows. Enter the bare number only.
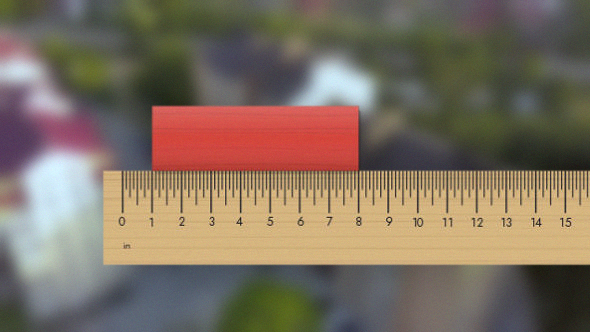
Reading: 7
